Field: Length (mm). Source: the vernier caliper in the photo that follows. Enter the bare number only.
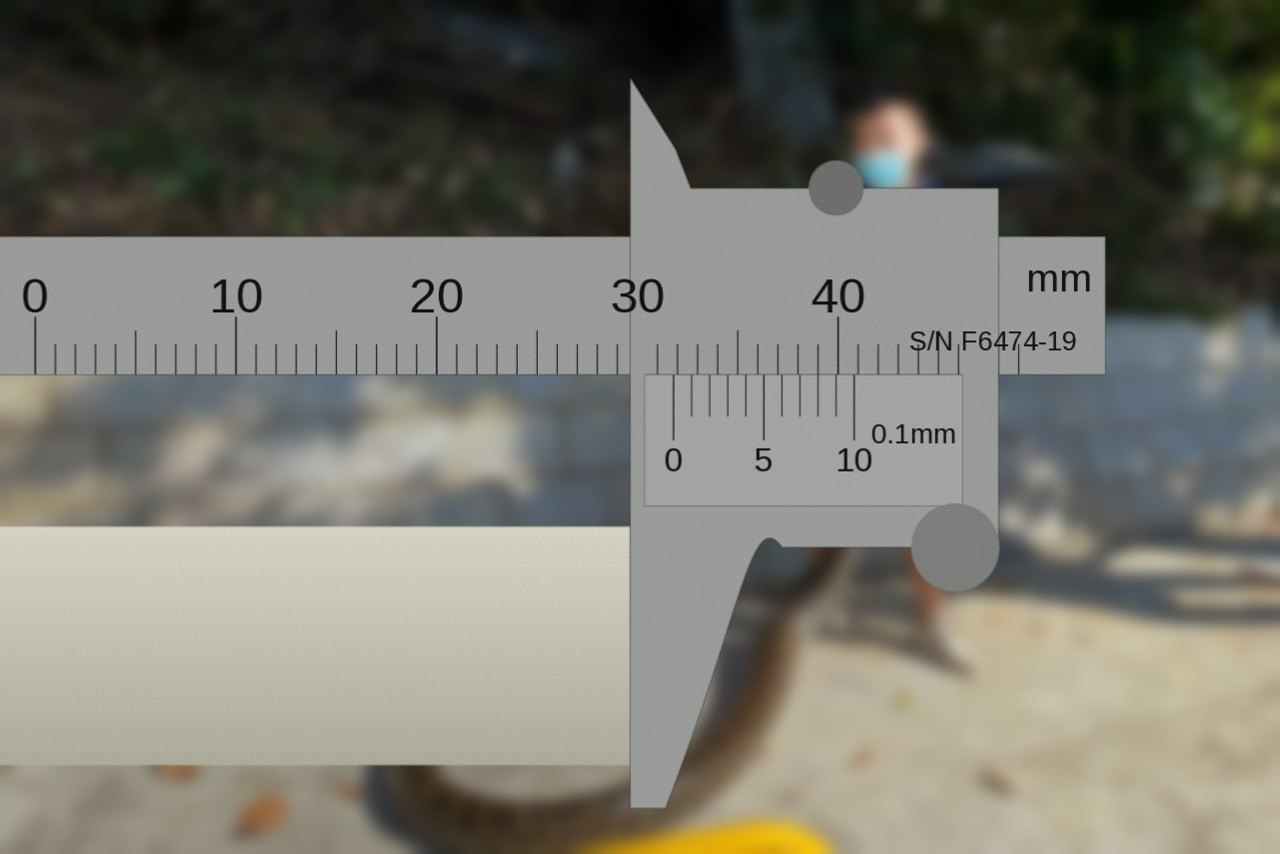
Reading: 31.8
